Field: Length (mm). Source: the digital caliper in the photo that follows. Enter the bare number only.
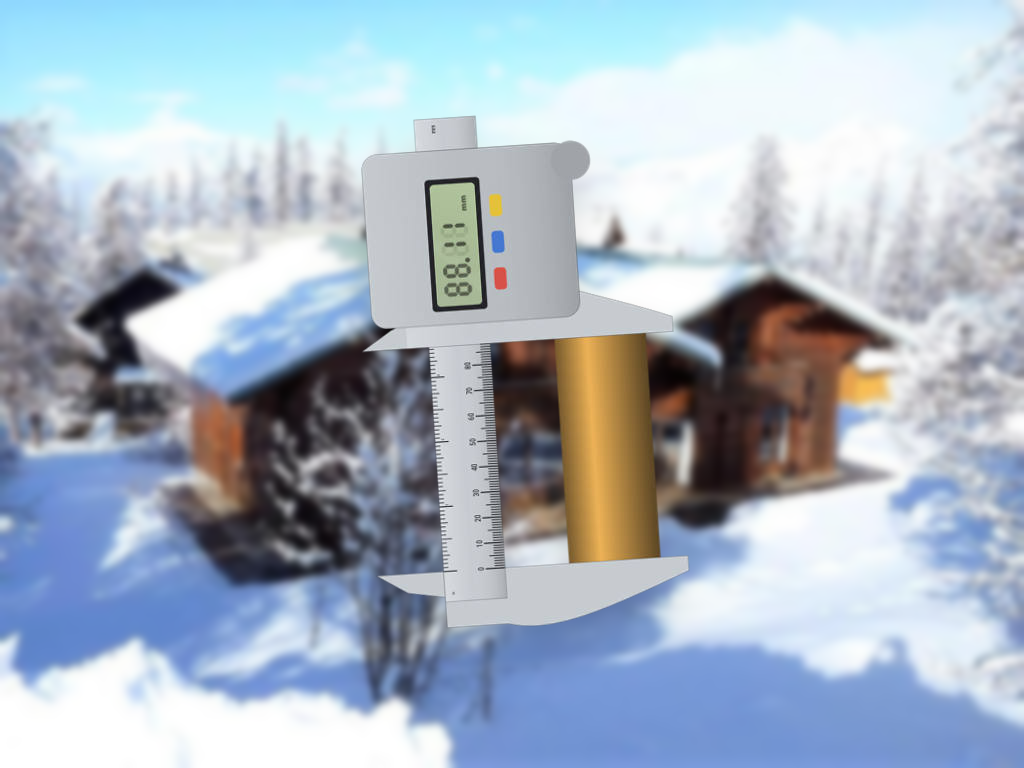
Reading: 88.11
